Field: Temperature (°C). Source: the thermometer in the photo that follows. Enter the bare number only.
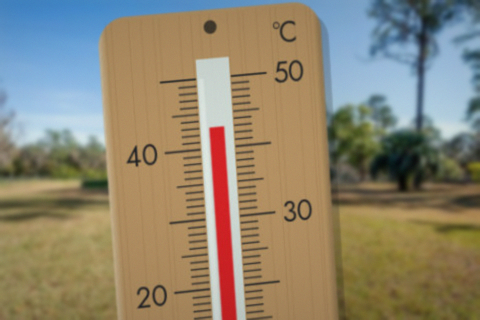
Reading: 43
